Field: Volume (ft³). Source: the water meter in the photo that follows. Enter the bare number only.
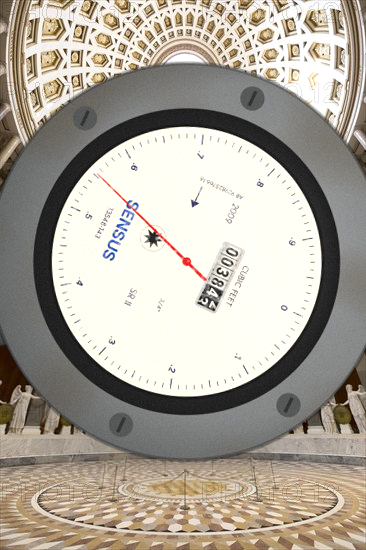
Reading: 3842.55
